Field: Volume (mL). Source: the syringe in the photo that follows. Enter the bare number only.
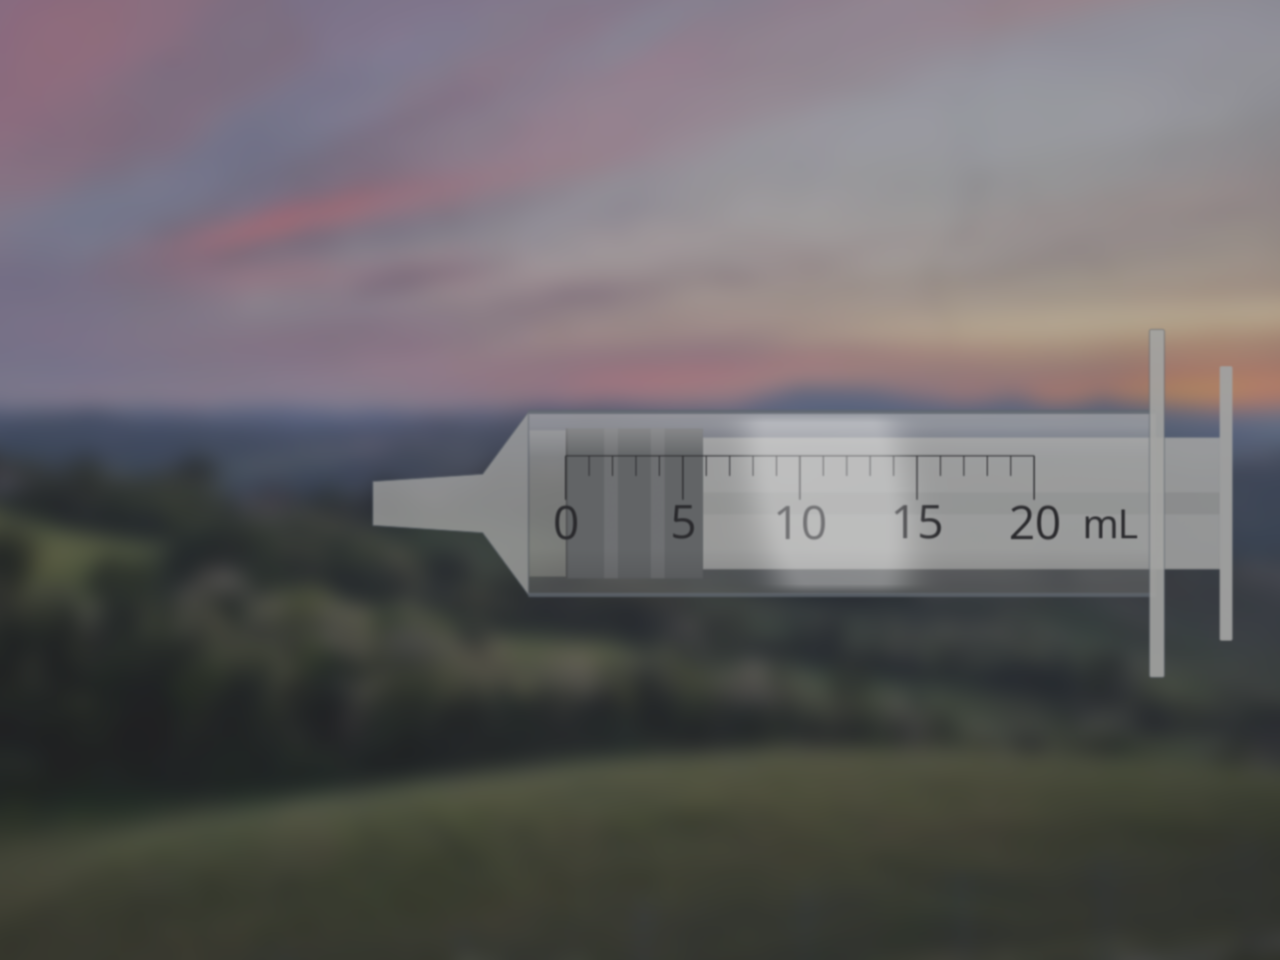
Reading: 0
